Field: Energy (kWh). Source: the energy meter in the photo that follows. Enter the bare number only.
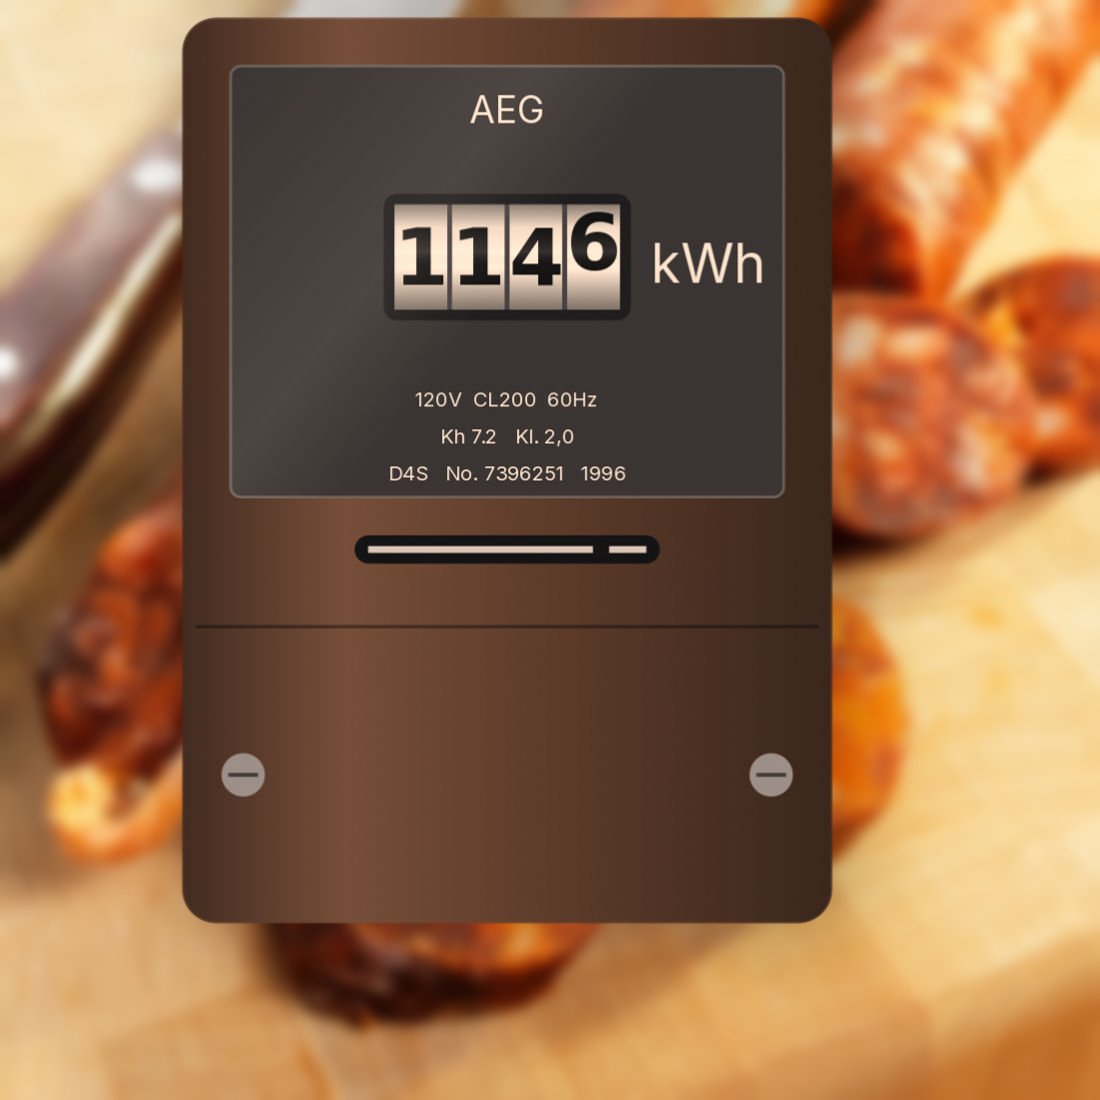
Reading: 1146
